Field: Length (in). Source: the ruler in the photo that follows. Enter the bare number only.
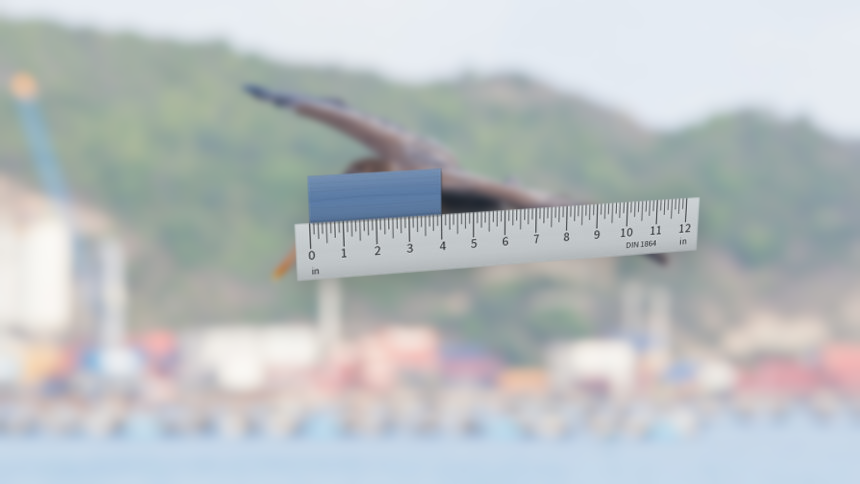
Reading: 4
